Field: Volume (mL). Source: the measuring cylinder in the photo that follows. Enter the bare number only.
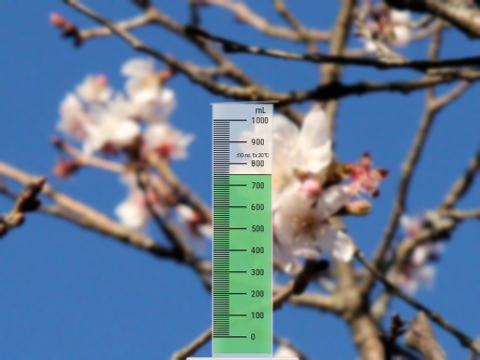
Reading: 750
